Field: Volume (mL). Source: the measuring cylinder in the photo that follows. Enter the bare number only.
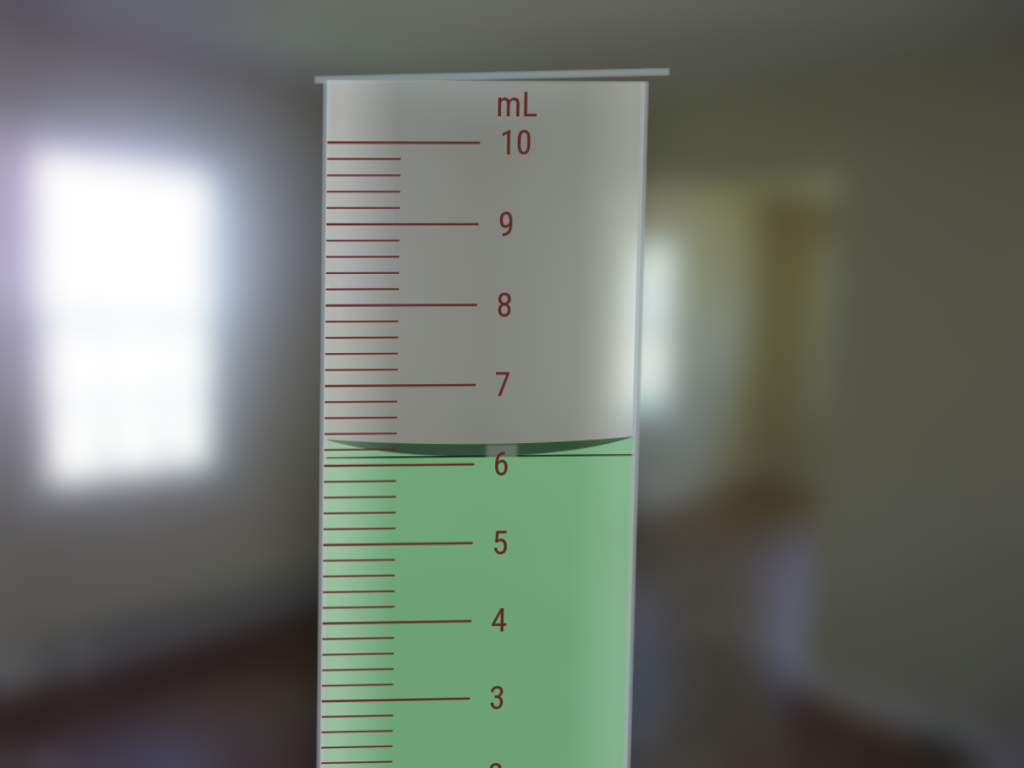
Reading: 6.1
